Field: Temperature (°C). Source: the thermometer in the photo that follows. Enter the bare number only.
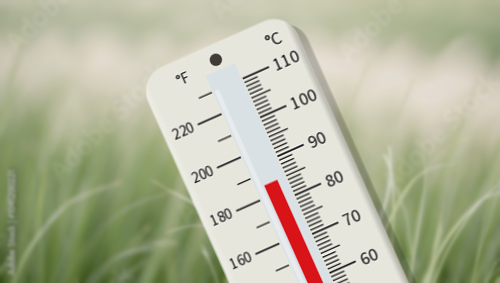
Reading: 85
